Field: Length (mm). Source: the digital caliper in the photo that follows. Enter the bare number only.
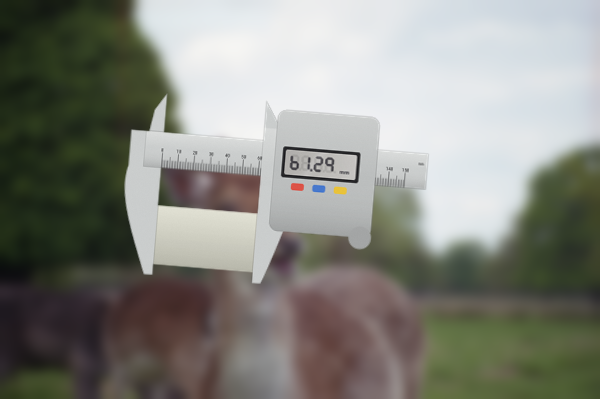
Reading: 61.29
